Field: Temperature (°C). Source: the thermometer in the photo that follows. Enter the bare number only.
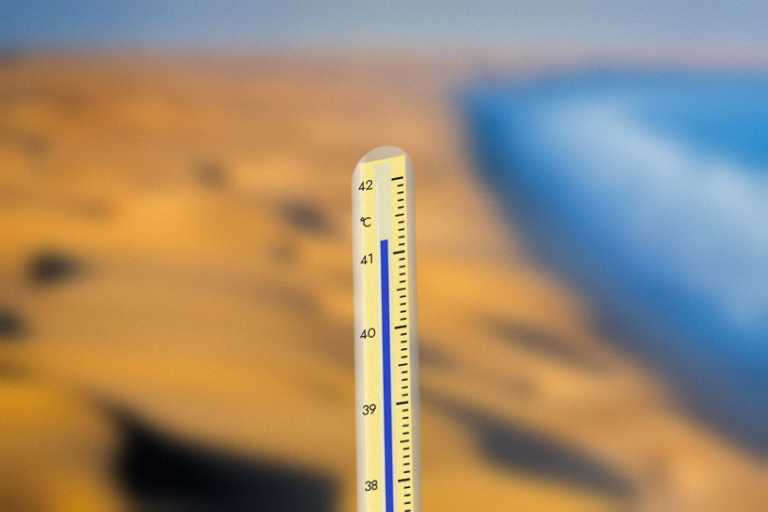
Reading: 41.2
